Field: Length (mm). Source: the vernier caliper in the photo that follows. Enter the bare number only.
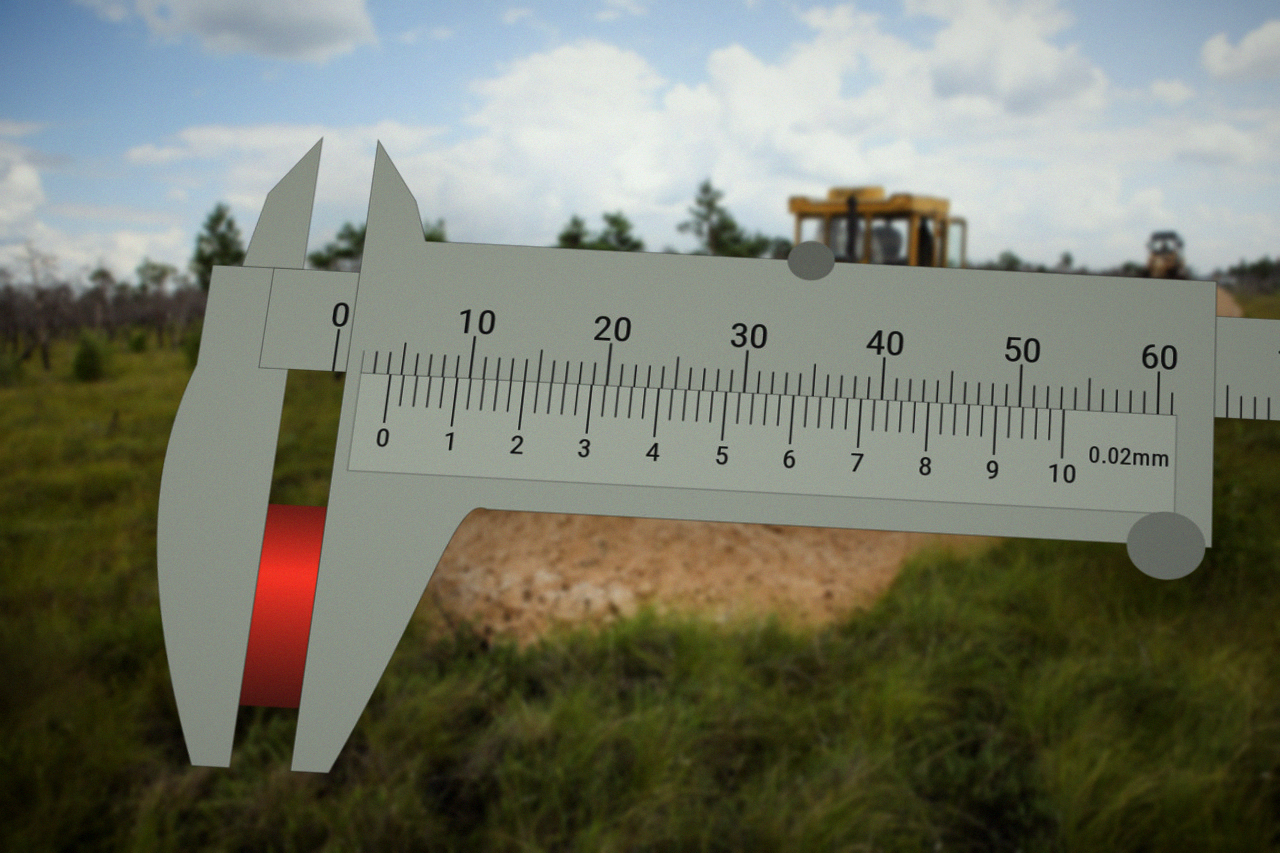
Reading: 4.2
